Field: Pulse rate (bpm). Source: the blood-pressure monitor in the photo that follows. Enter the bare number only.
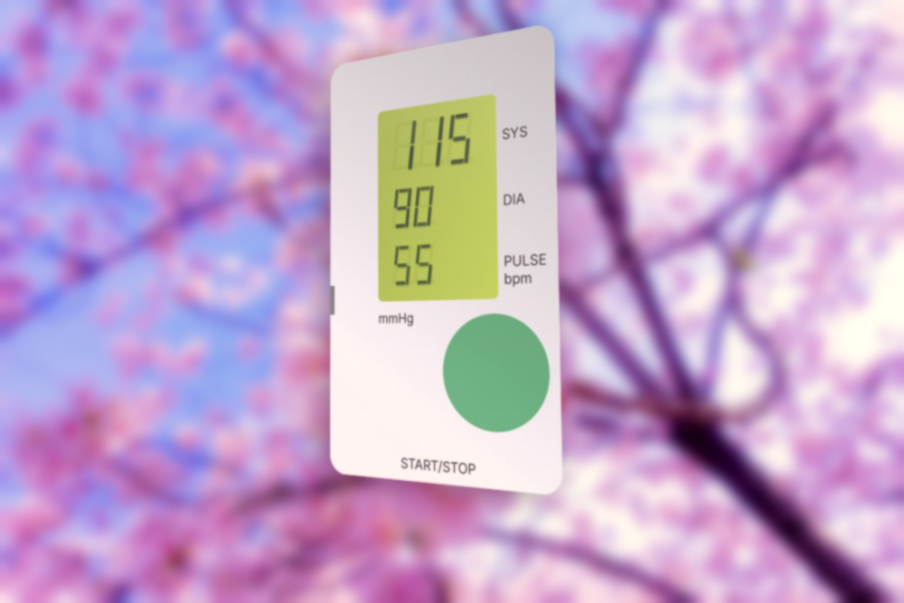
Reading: 55
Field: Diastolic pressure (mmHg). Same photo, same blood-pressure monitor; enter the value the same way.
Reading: 90
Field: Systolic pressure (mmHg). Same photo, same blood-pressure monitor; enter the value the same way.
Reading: 115
